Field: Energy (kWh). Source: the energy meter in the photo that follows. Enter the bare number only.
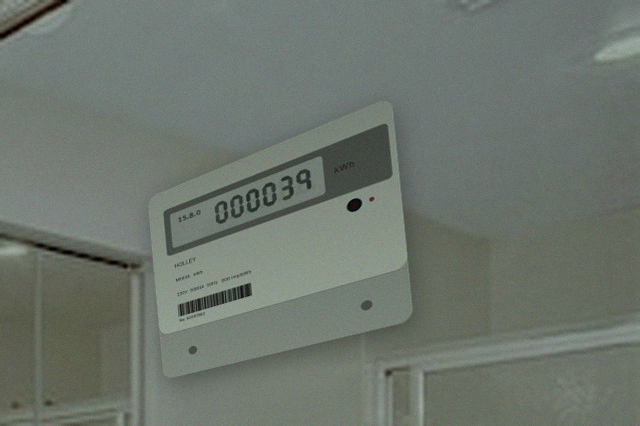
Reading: 39
